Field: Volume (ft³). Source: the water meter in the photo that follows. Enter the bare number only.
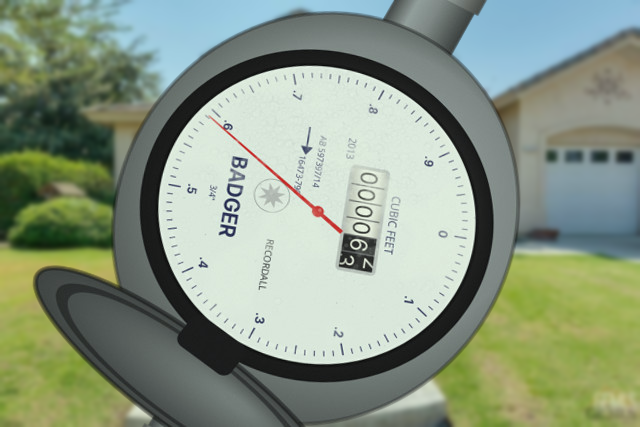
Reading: 62.59
